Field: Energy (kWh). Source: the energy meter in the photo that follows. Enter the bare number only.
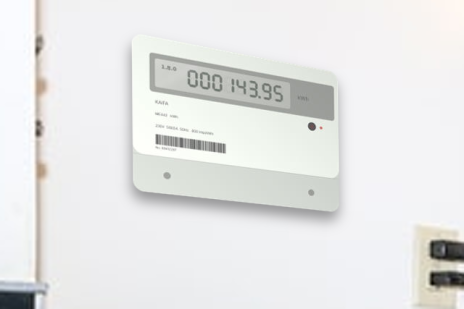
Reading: 143.95
